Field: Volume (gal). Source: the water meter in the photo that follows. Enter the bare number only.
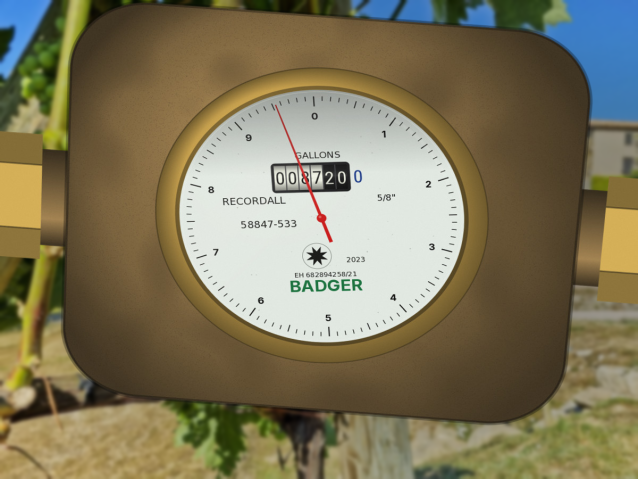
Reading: 87199.5
